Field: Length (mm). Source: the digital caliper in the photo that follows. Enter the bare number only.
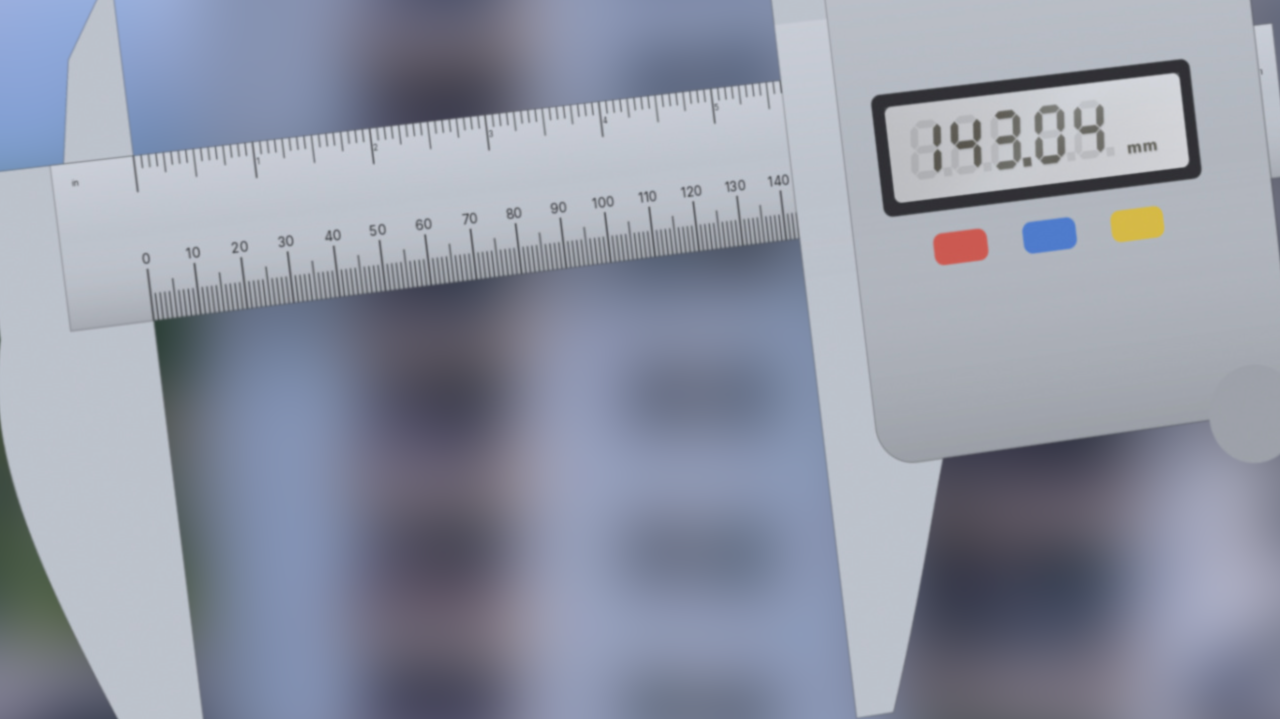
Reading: 143.04
